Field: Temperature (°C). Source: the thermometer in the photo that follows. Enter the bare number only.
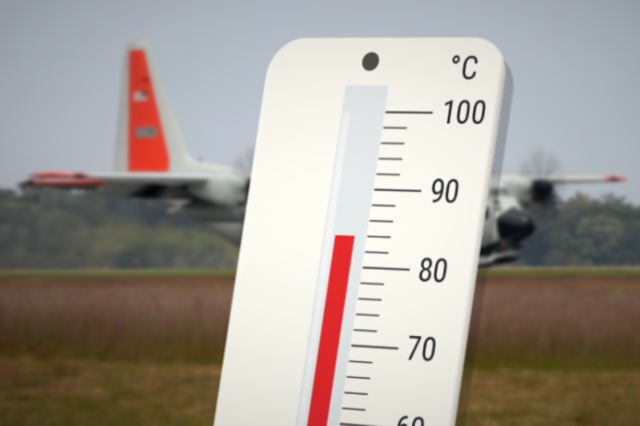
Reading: 84
